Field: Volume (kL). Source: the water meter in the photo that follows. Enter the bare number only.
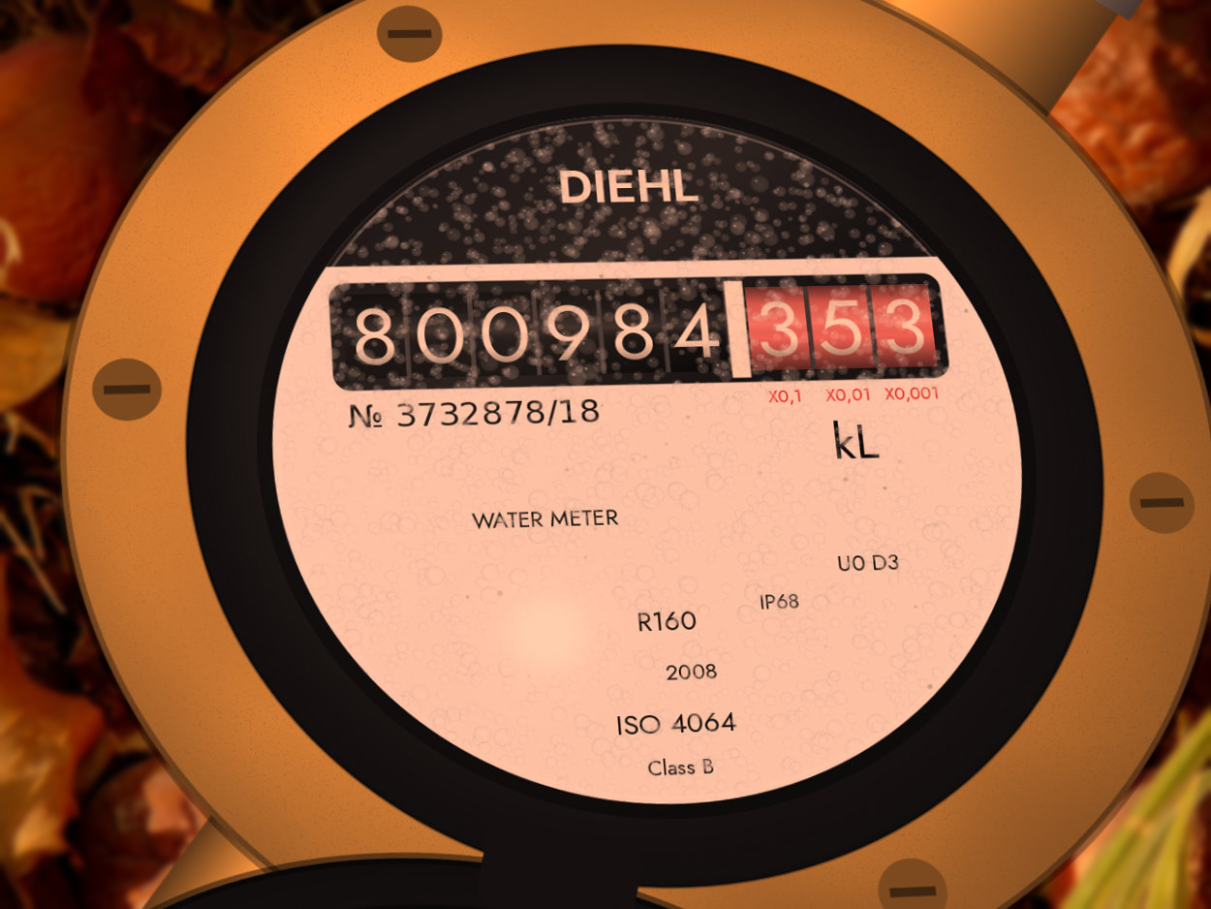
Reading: 800984.353
